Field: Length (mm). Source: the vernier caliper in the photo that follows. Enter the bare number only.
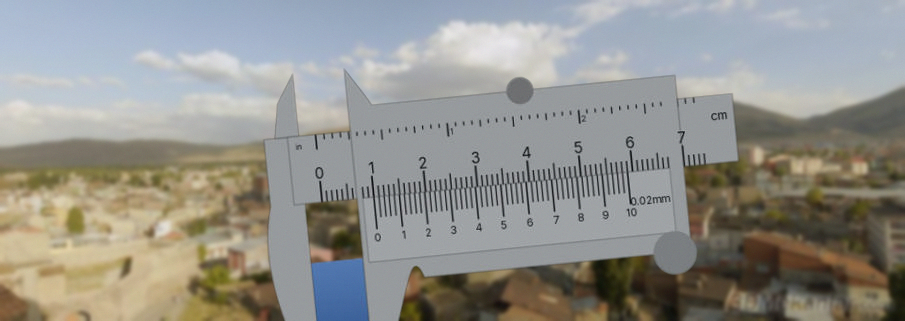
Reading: 10.0
